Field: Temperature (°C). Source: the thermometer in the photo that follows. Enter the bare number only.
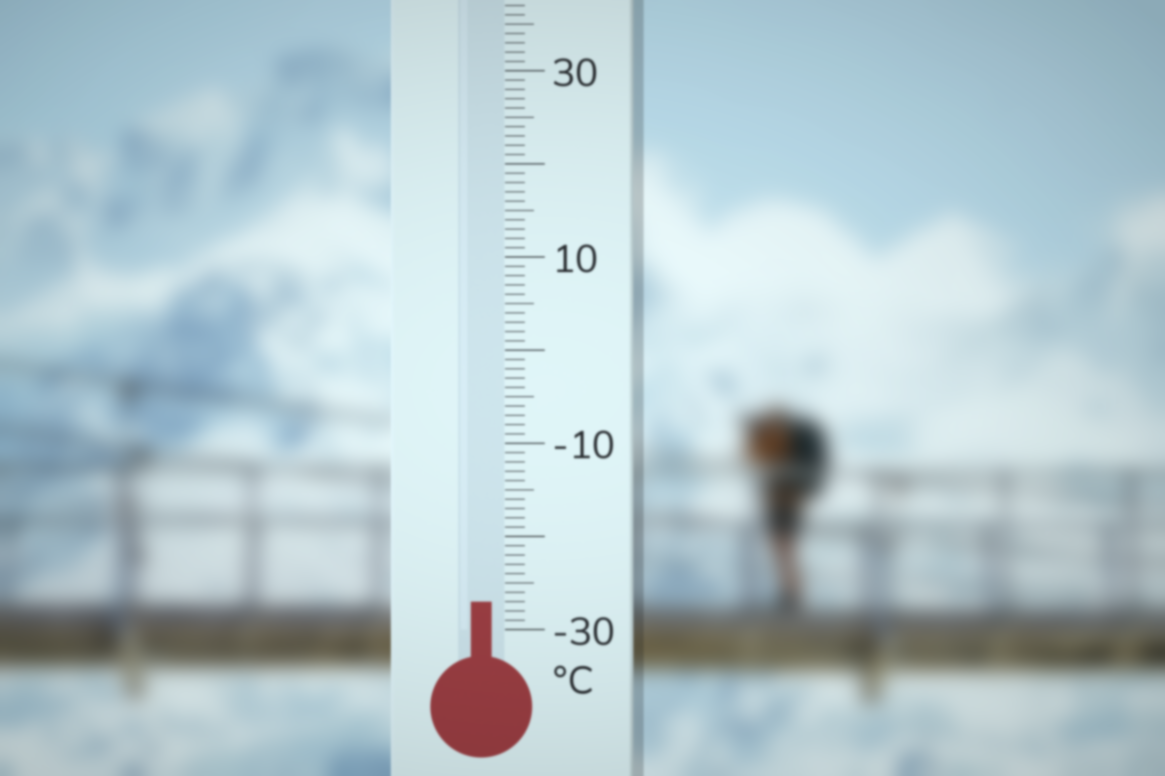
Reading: -27
